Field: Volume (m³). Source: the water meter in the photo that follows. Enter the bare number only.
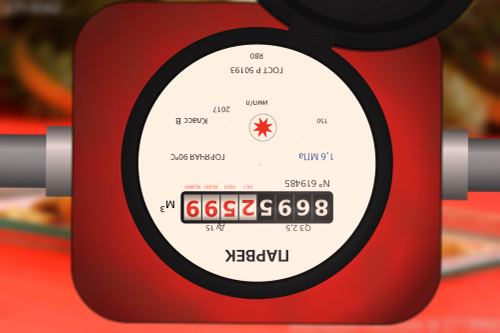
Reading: 8695.2599
